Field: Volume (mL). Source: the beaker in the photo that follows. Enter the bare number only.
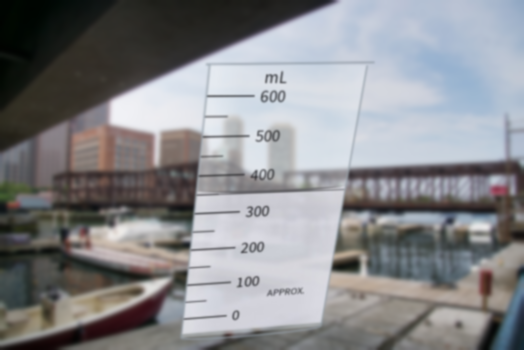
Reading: 350
